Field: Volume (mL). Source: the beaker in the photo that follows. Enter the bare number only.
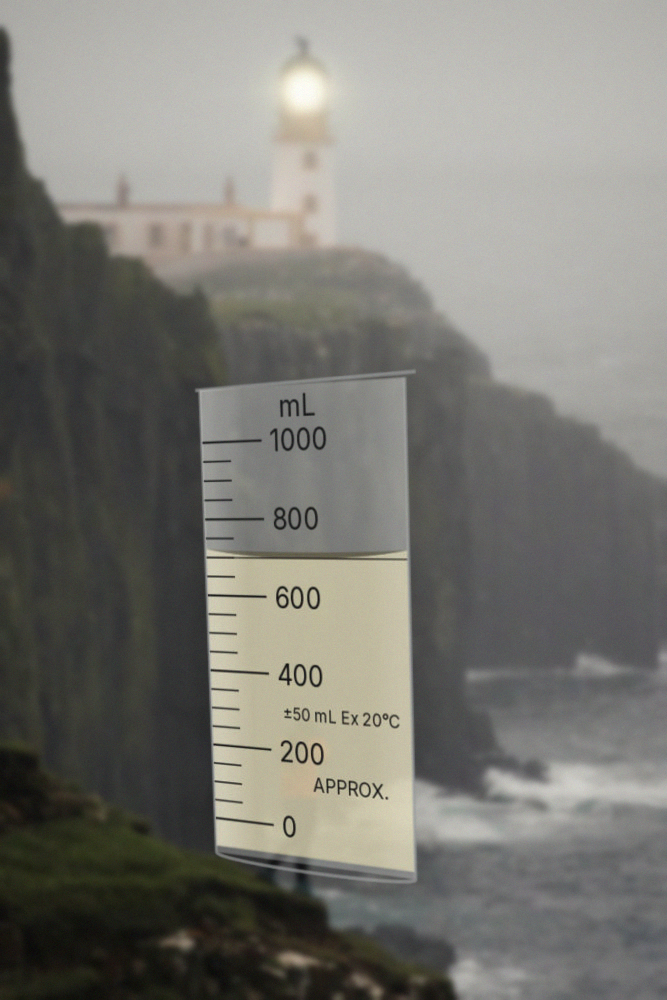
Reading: 700
